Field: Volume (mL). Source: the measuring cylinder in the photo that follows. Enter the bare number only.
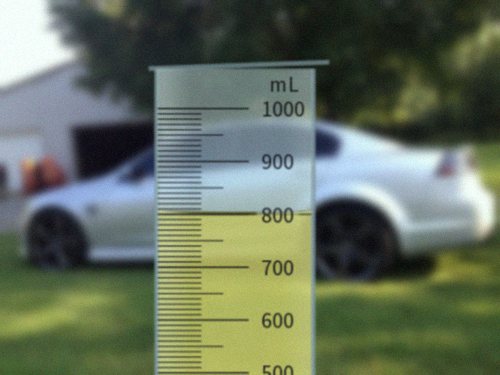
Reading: 800
